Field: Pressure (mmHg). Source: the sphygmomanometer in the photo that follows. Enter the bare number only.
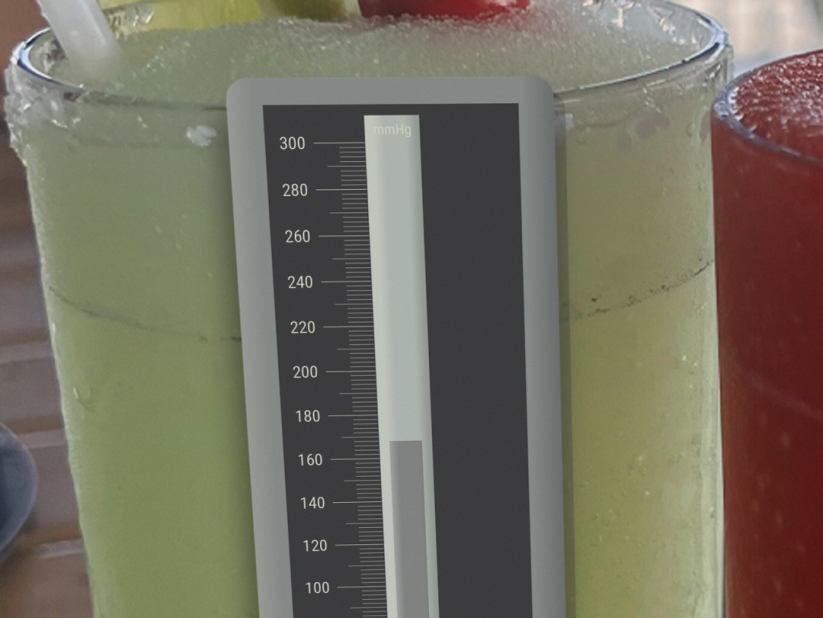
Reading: 168
